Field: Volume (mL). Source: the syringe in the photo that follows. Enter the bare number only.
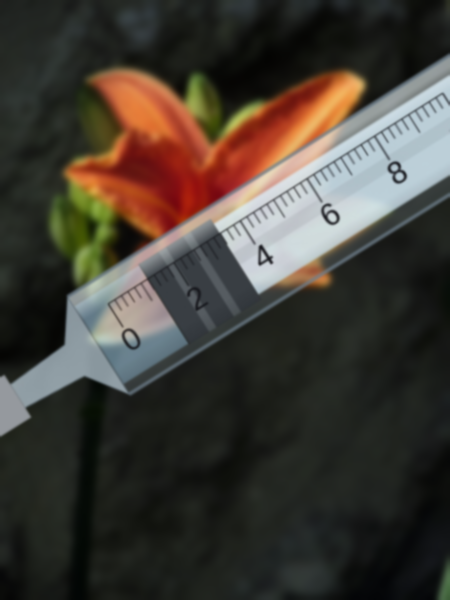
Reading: 1.2
